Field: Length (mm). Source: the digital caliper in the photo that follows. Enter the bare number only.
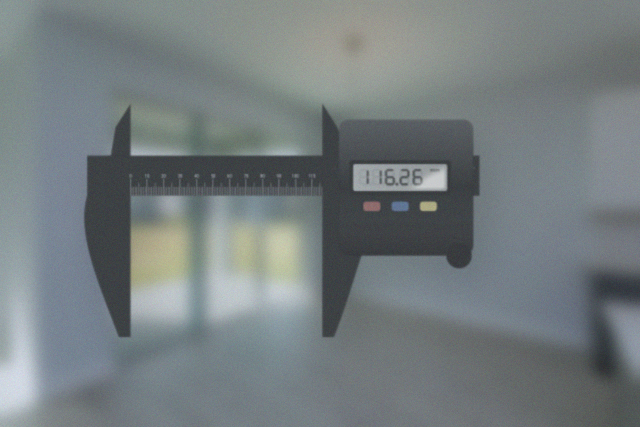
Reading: 116.26
